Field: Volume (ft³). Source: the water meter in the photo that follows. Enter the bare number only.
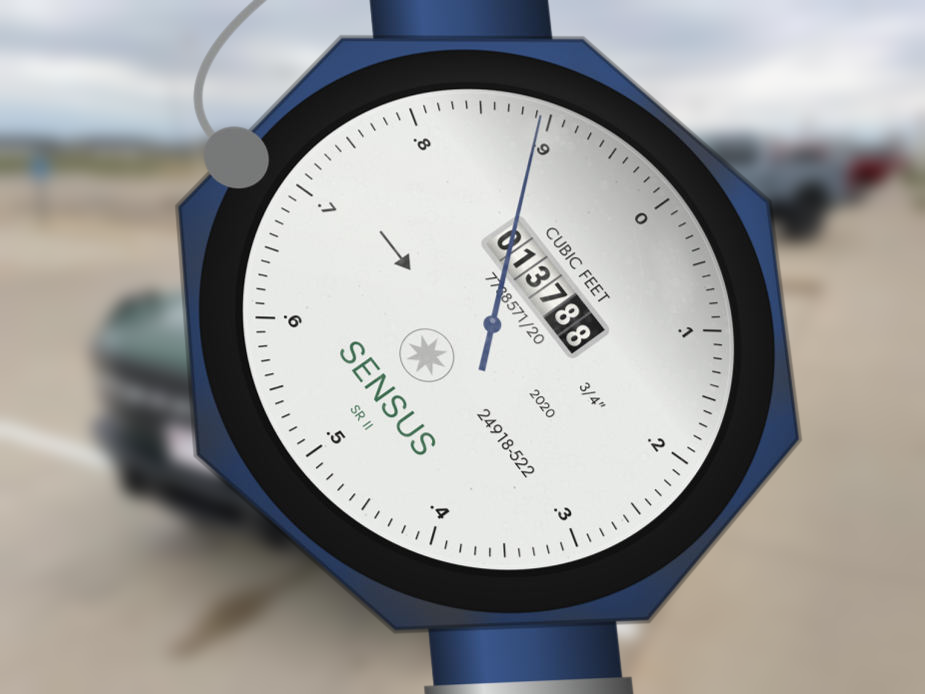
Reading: 13787.89
